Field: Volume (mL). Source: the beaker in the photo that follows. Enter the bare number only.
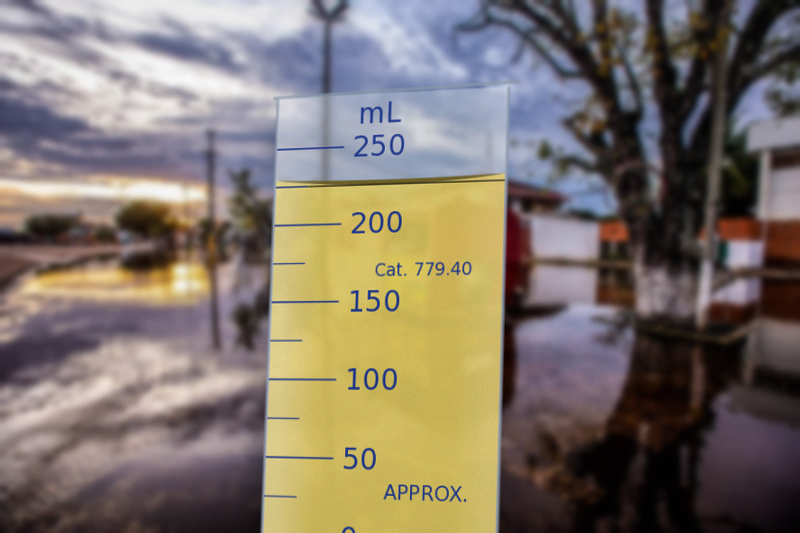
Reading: 225
